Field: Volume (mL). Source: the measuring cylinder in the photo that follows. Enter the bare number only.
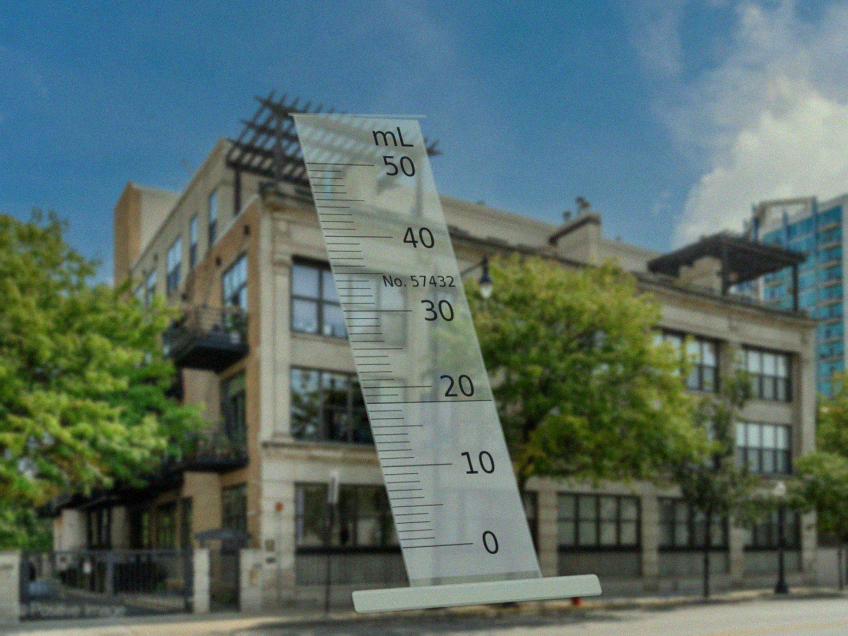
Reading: 18
